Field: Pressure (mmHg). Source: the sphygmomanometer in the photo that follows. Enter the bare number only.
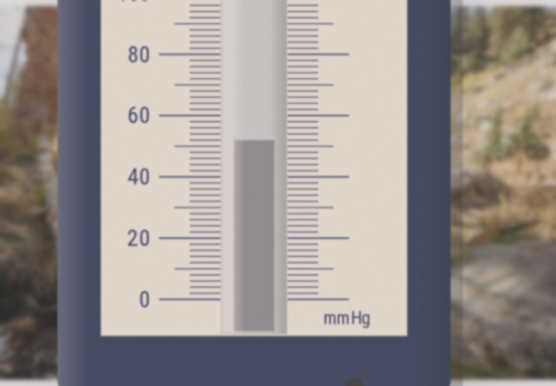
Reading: 52
